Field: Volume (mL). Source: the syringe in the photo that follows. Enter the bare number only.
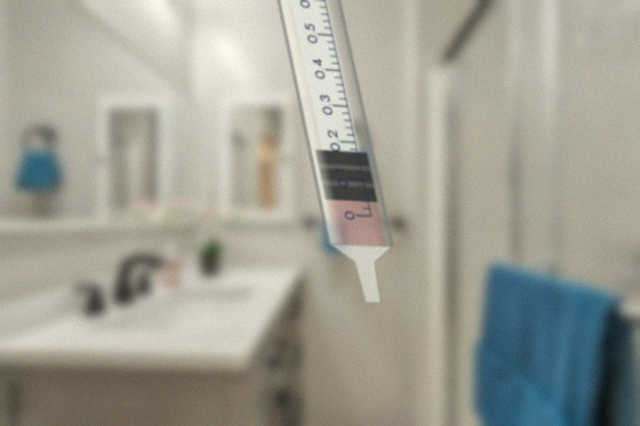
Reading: 0.04
